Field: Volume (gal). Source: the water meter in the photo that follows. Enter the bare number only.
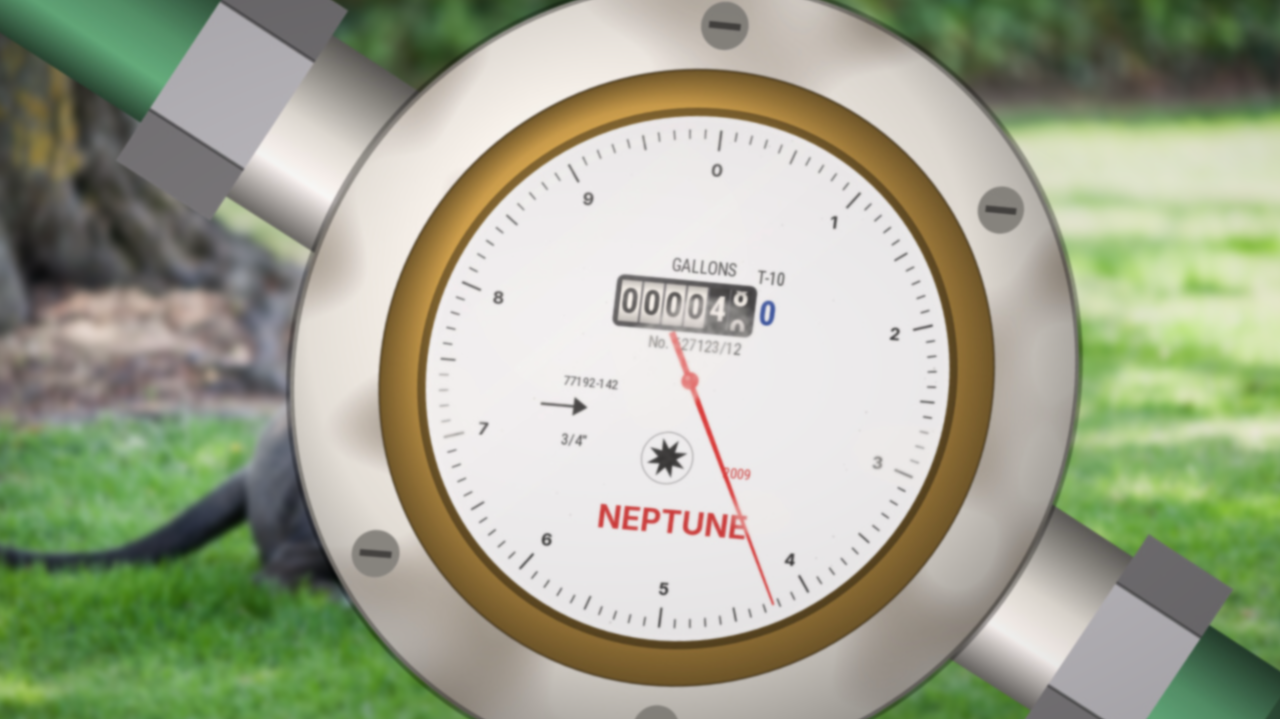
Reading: 484.2
